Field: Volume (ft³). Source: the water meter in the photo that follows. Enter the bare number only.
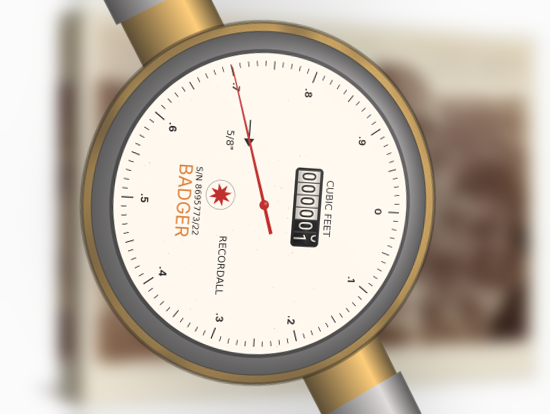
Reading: 0.70
